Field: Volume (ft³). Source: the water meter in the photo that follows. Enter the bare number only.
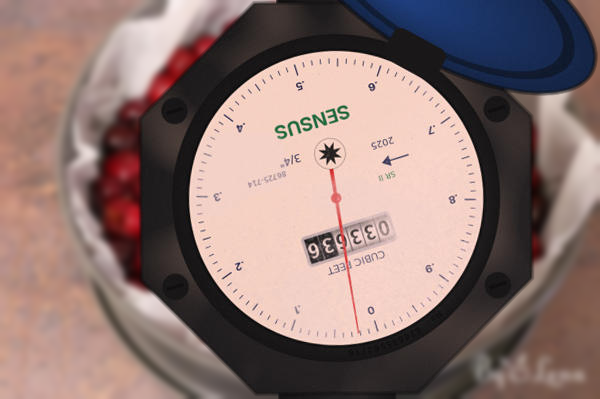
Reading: 33636.02
